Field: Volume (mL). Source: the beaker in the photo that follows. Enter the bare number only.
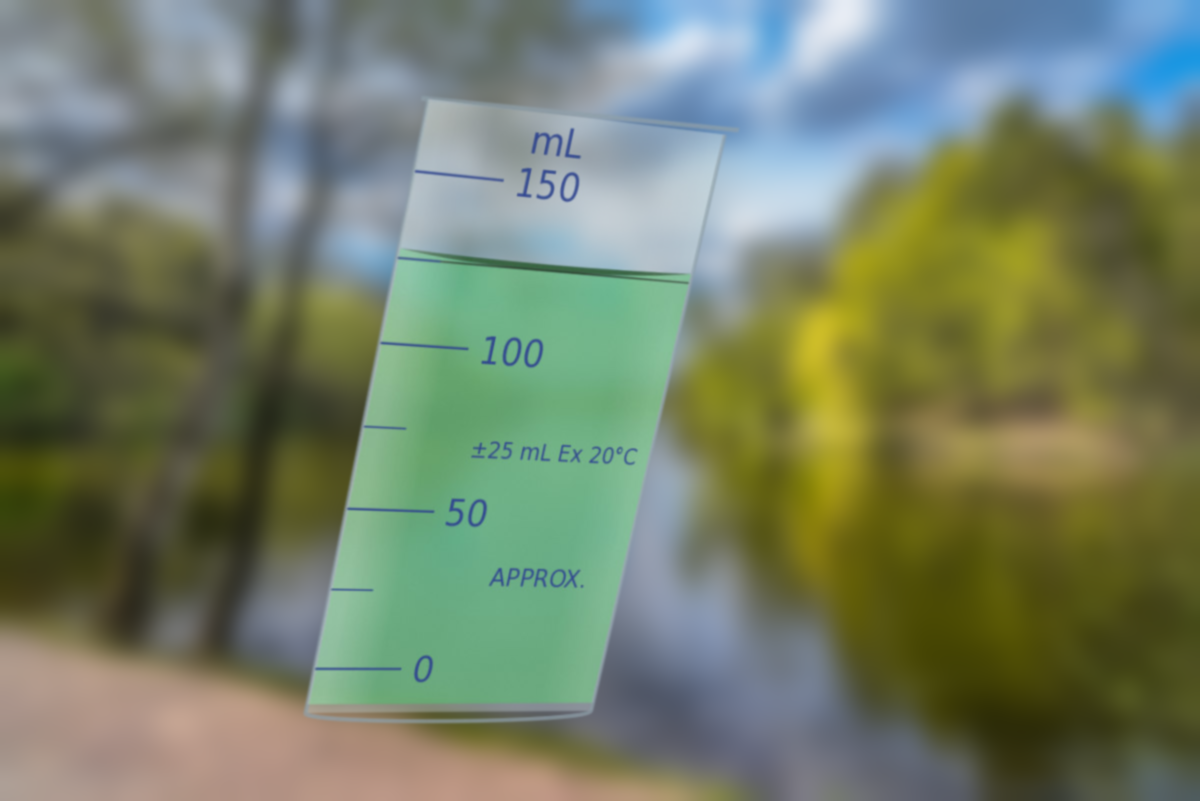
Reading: 125
